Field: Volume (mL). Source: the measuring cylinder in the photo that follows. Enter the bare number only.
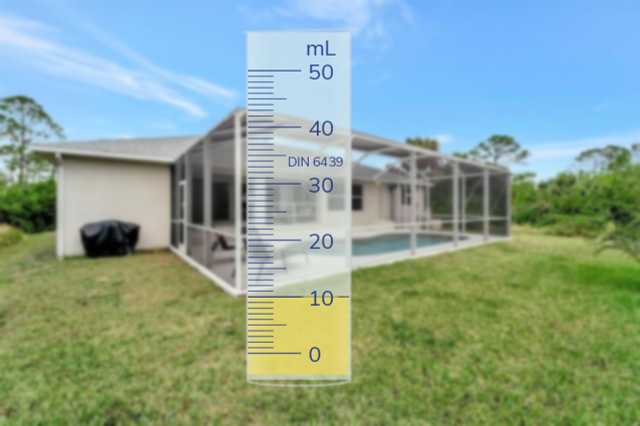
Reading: 10
